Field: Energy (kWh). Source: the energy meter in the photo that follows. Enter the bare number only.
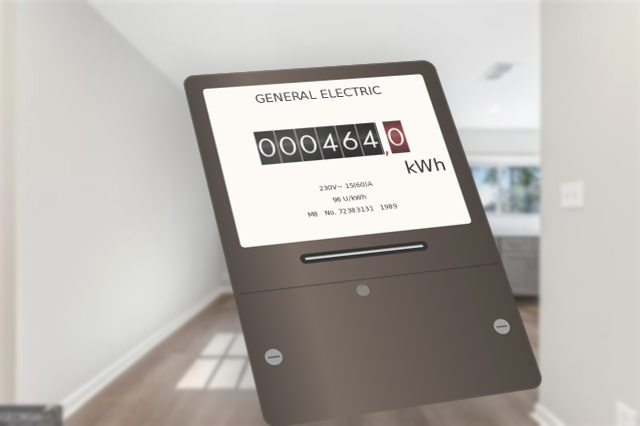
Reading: 464.0
